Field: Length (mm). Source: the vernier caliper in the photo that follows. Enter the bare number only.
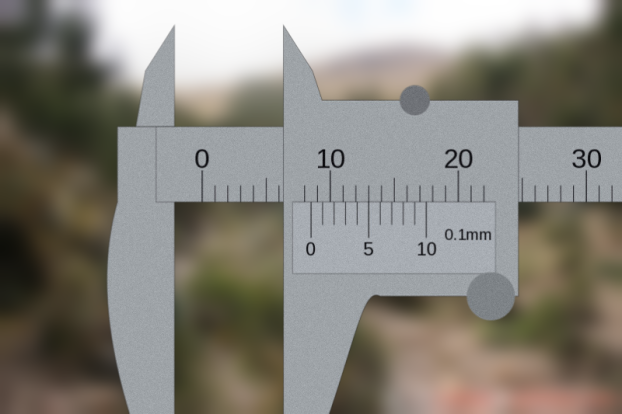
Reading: 8.5
